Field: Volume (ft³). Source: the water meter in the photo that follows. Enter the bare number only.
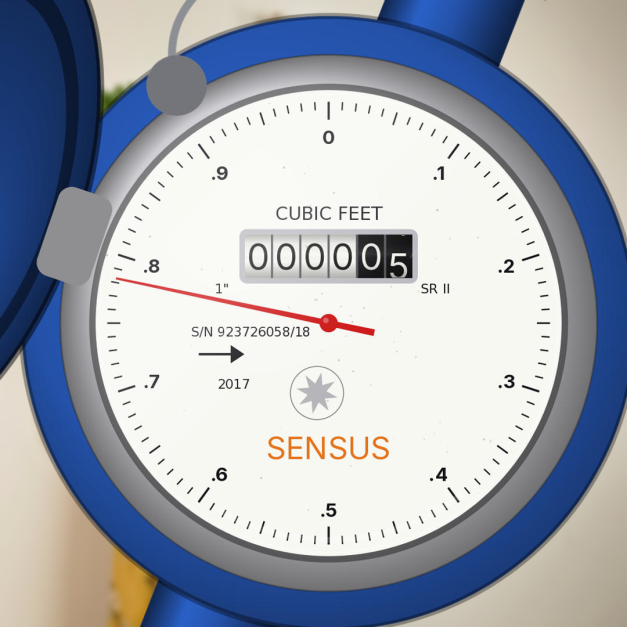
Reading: 4.78
